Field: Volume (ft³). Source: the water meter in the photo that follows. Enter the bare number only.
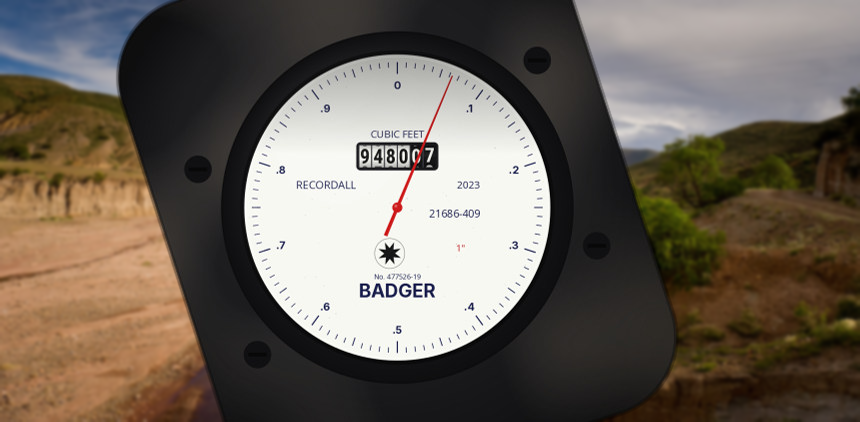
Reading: 948007.06
